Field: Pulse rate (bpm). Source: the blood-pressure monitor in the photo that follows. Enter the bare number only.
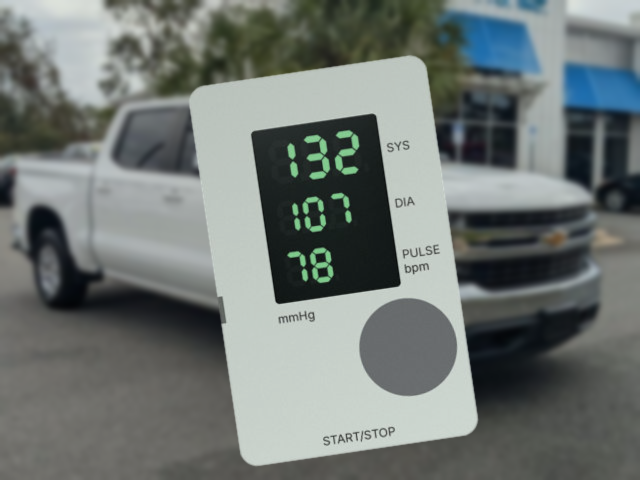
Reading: 78
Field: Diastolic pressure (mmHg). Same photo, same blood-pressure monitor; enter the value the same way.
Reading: 107
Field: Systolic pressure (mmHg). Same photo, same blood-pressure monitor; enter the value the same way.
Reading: 132
